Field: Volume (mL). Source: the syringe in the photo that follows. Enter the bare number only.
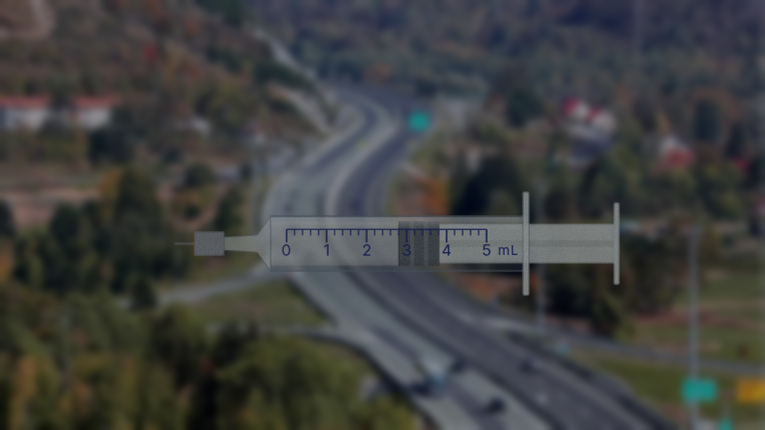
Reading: 2.8
